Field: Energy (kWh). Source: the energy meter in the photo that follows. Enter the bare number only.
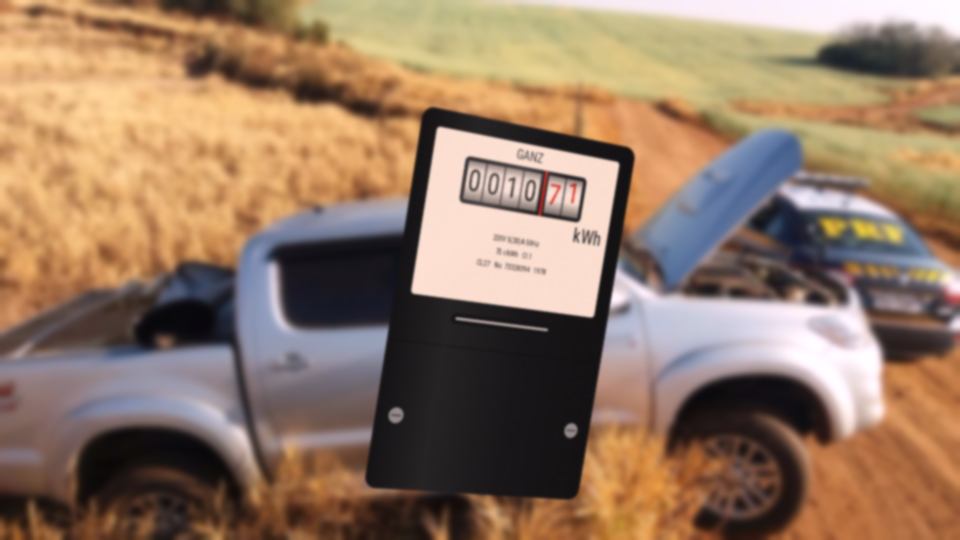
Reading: 10.71
